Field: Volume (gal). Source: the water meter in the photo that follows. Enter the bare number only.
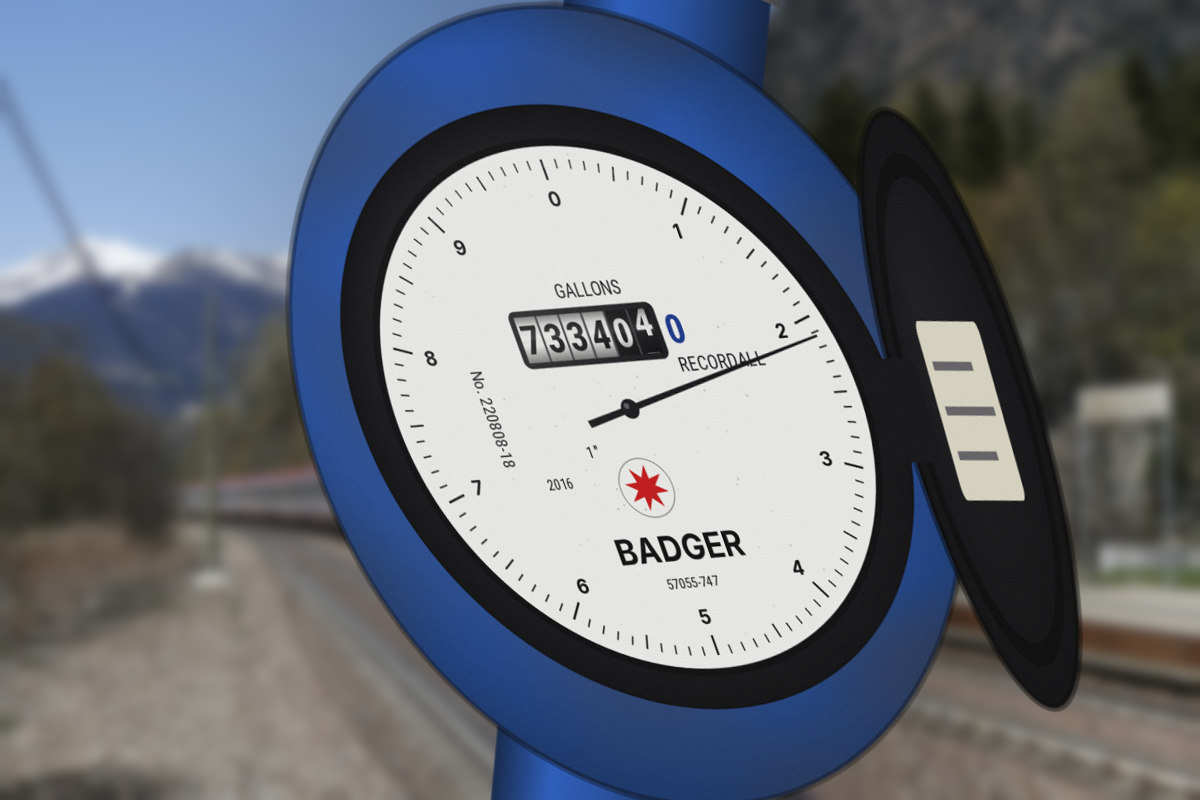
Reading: 7334042.1
